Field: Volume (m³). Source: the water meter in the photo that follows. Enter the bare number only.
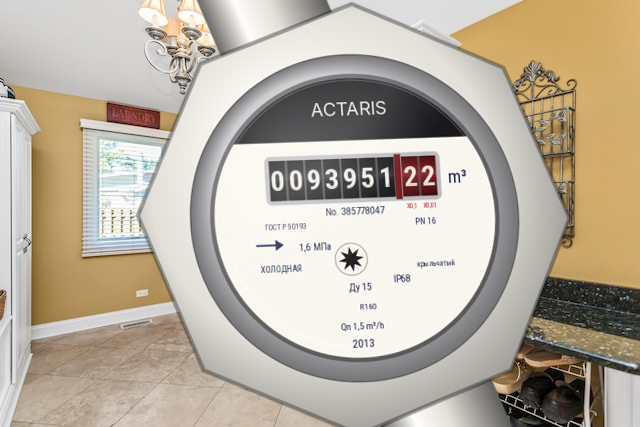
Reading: 93951.22
